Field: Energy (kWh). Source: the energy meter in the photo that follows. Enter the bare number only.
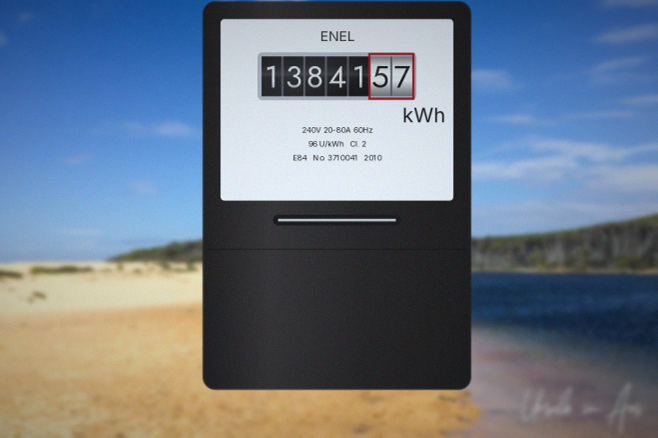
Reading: 13841.57
